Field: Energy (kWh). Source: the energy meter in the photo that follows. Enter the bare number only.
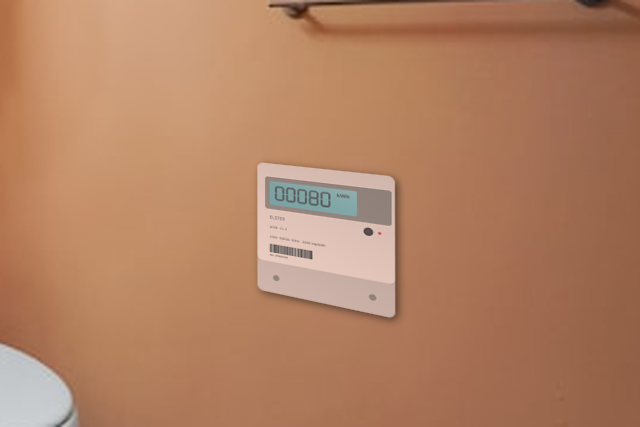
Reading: 80
